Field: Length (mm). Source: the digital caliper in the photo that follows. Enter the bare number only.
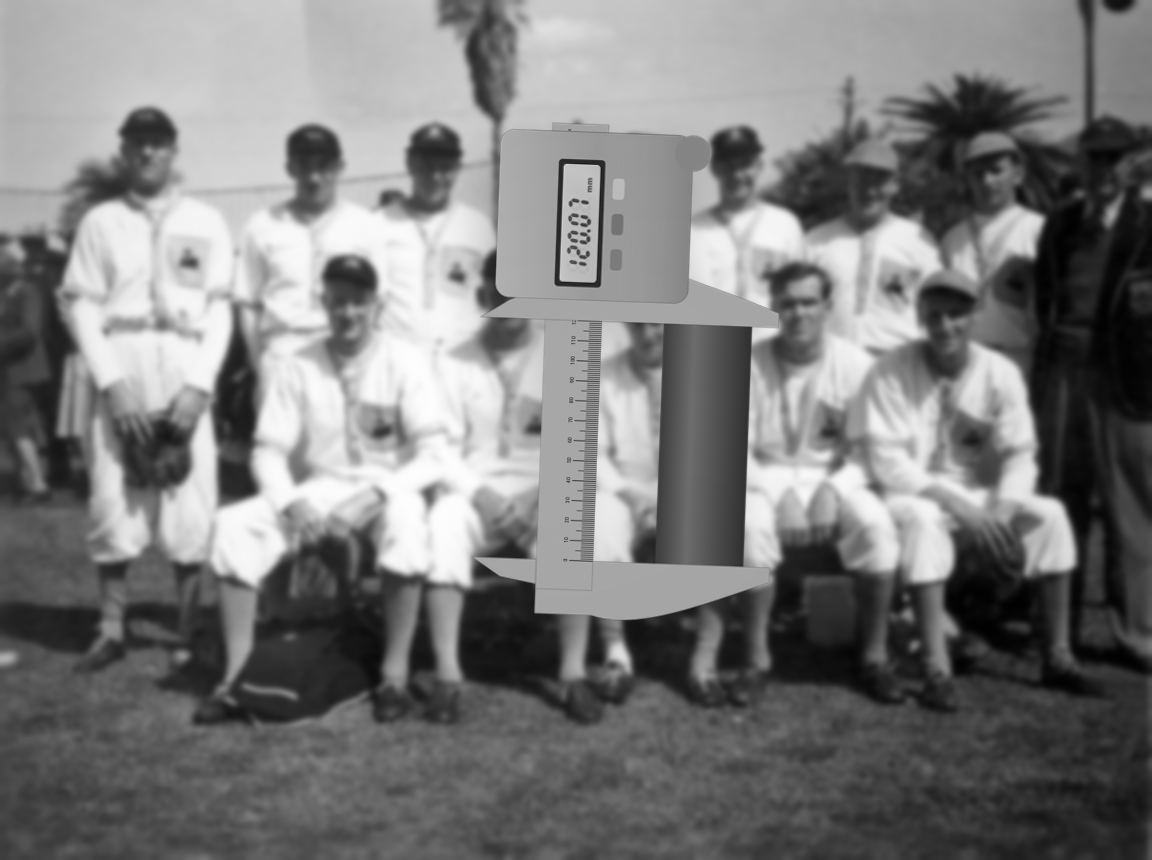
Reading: 120.07
